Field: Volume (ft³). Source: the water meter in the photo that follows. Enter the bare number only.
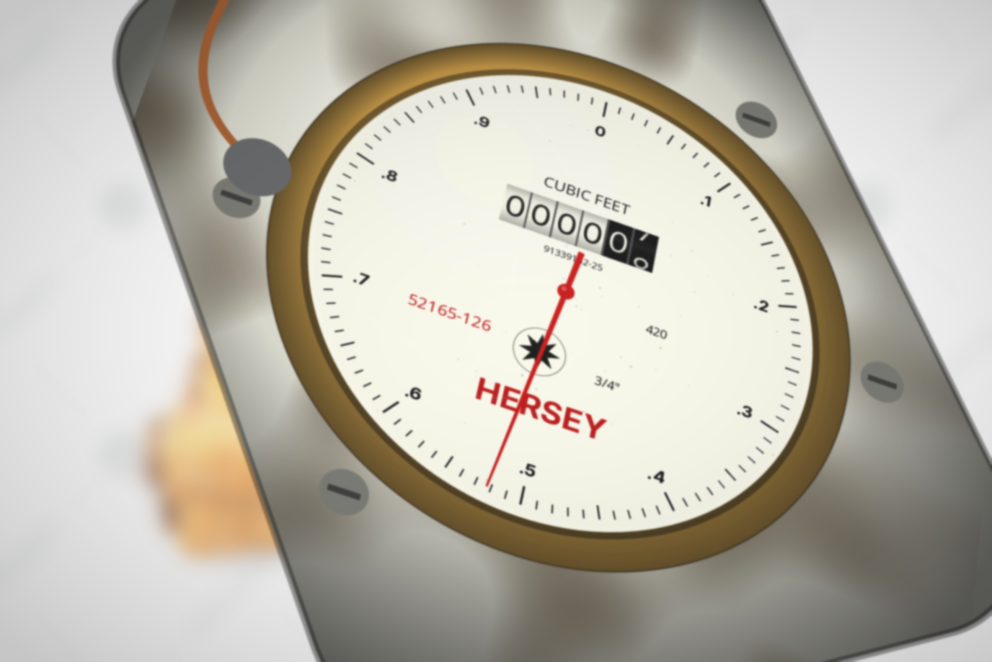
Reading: 7.52
